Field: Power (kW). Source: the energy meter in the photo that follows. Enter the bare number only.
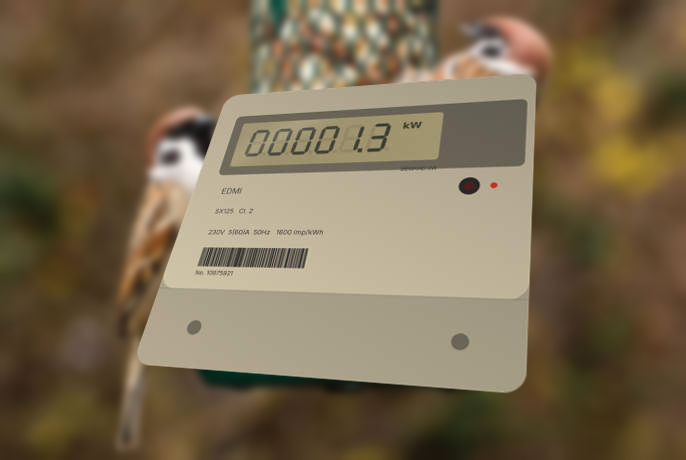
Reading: 1.3
